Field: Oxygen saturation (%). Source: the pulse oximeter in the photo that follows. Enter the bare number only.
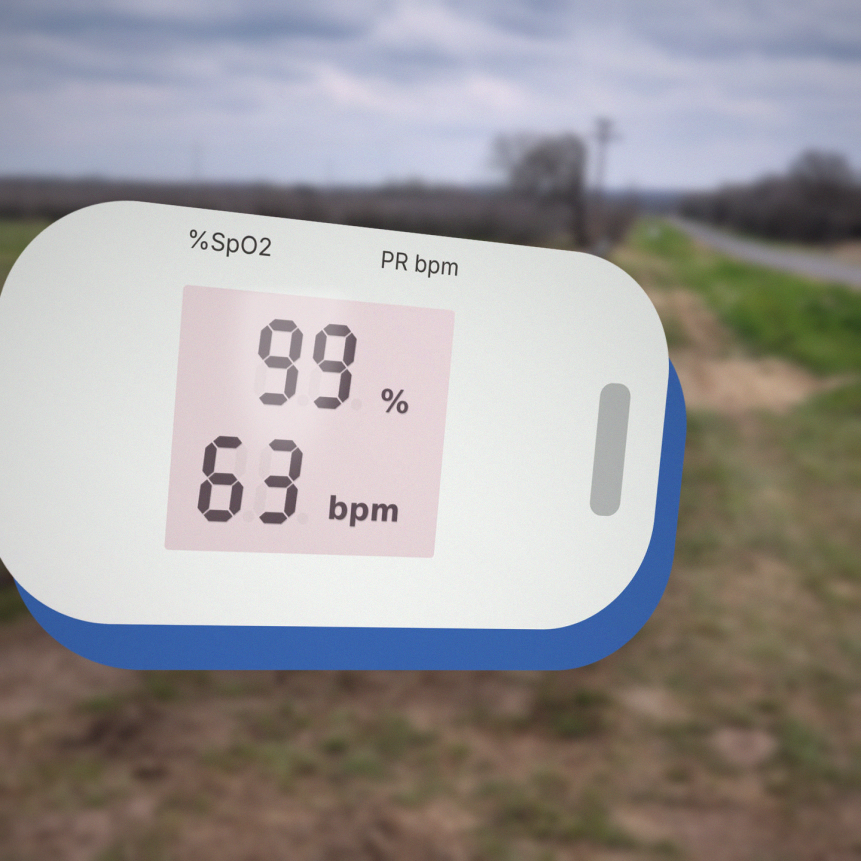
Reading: 99
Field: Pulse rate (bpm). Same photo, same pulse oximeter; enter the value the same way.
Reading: 63
